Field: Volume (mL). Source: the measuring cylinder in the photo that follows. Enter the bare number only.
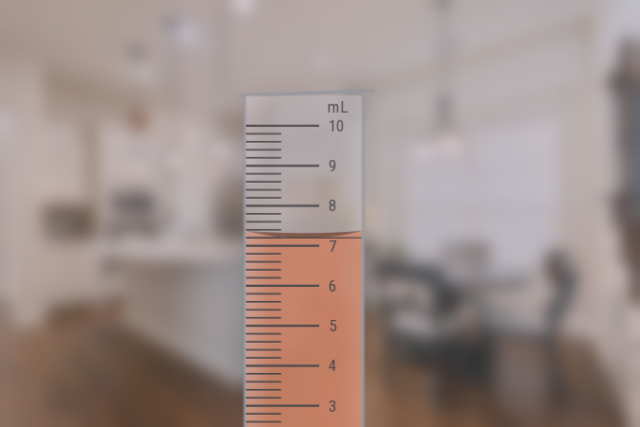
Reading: 7.2
